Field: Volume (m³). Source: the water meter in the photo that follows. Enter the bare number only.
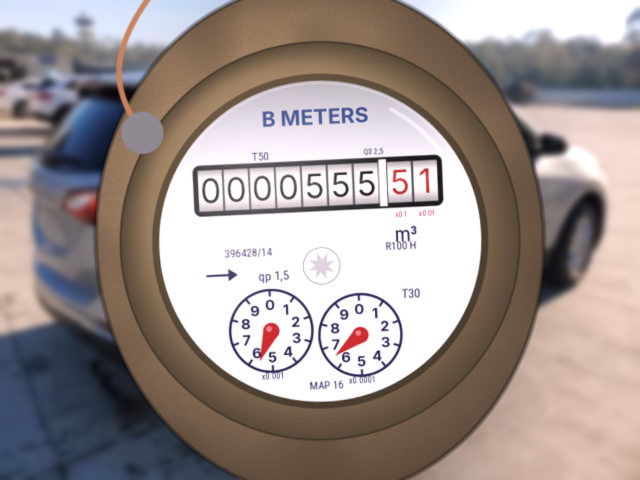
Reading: 555.5156
